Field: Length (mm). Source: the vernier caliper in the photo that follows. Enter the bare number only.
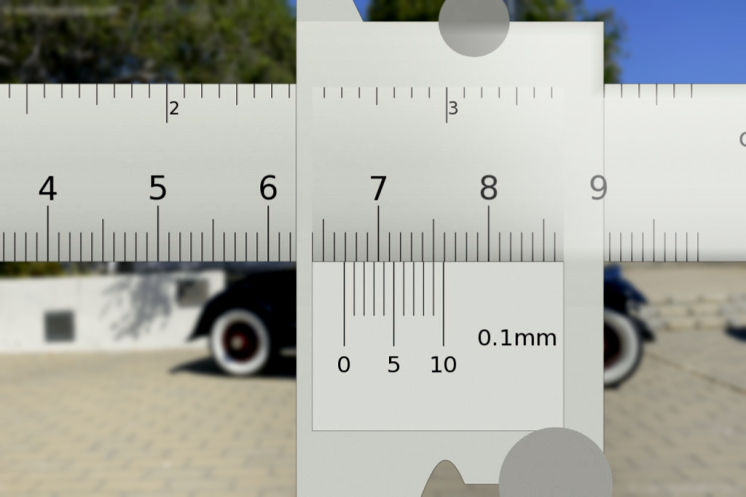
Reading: 66.9
